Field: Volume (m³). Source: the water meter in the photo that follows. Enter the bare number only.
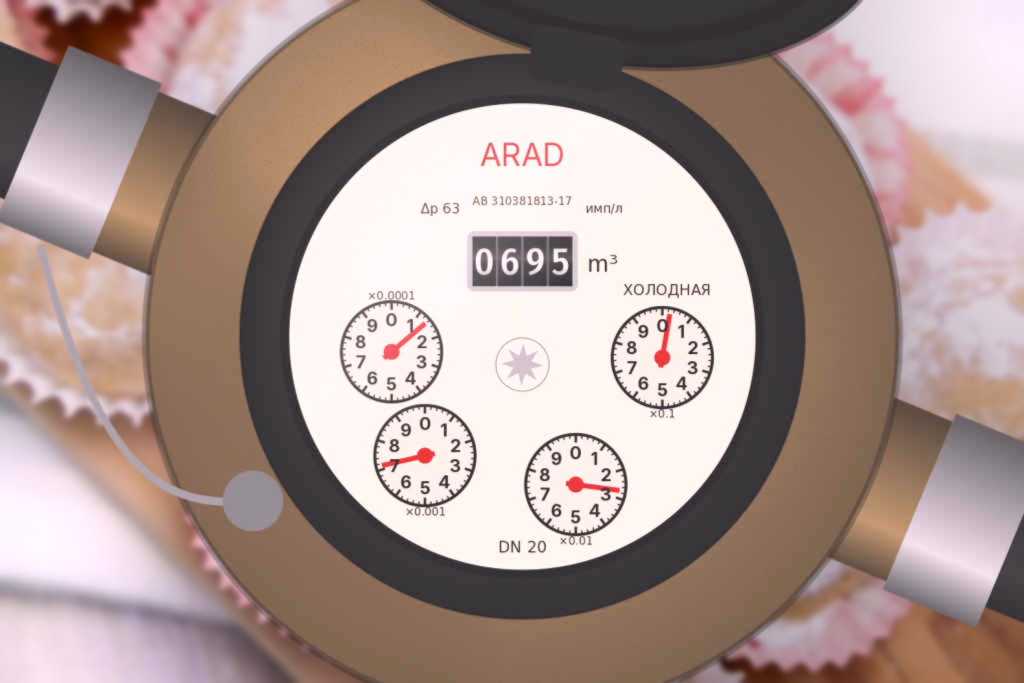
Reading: 695.0271
